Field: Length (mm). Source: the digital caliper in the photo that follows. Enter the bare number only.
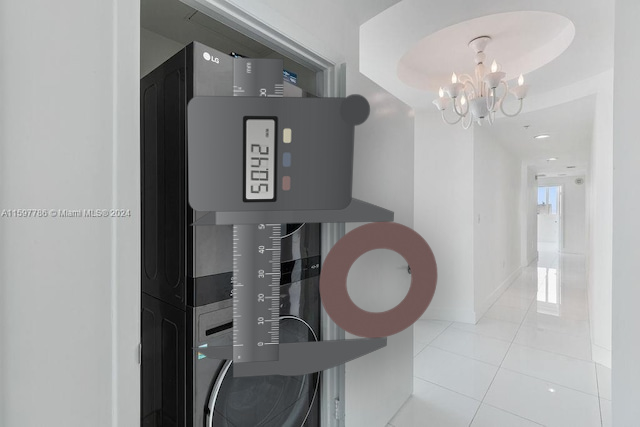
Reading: 50.42
